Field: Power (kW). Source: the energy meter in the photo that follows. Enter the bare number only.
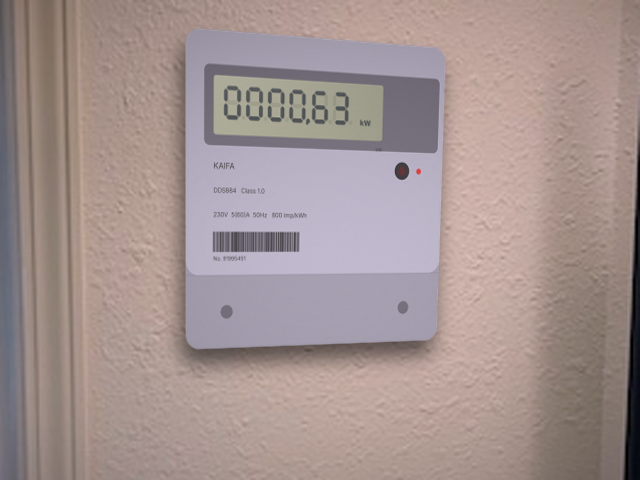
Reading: 0.63
